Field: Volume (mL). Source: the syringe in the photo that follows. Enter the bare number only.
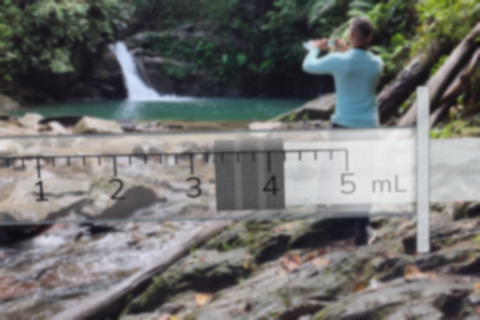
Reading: 3.3
